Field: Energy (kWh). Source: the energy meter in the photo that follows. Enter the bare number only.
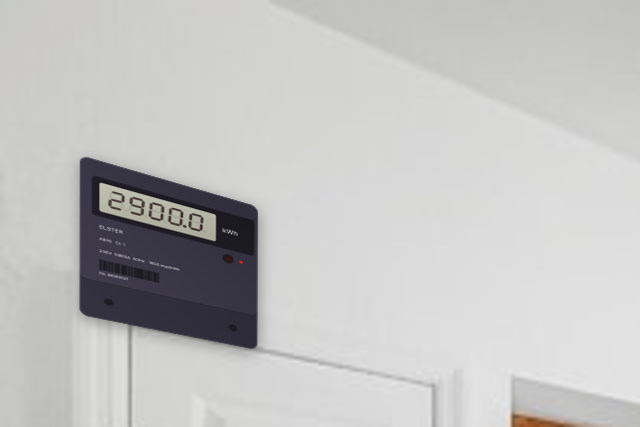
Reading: 2900.0
